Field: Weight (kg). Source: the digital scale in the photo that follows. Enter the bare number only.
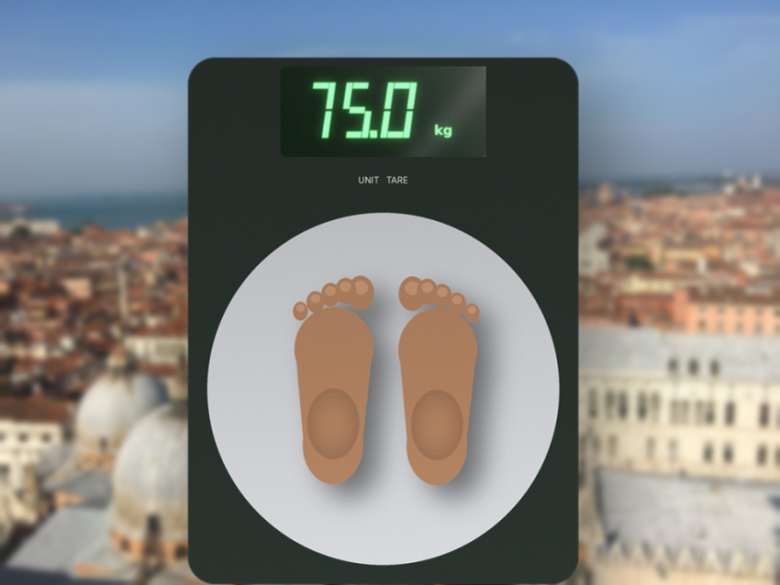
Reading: 75.0
